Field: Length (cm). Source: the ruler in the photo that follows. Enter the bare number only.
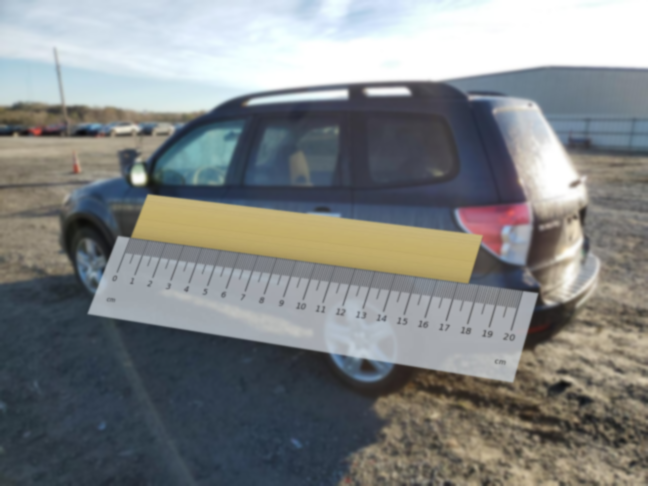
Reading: 17.5
